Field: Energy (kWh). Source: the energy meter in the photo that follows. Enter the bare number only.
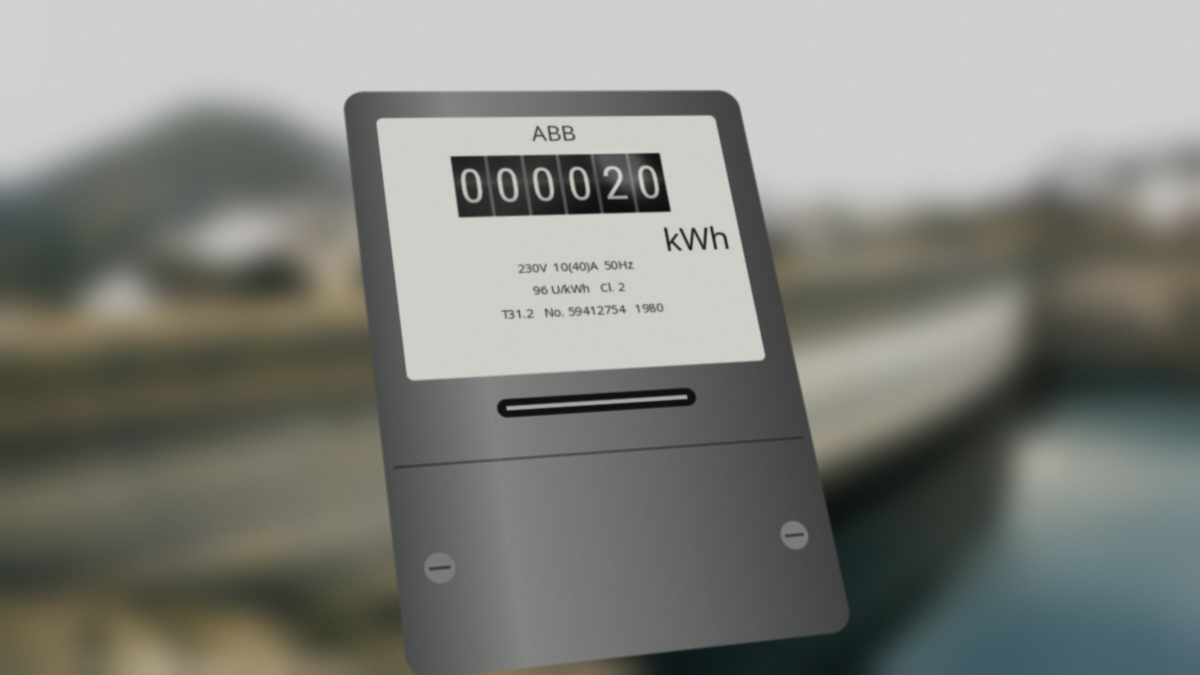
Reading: 20
